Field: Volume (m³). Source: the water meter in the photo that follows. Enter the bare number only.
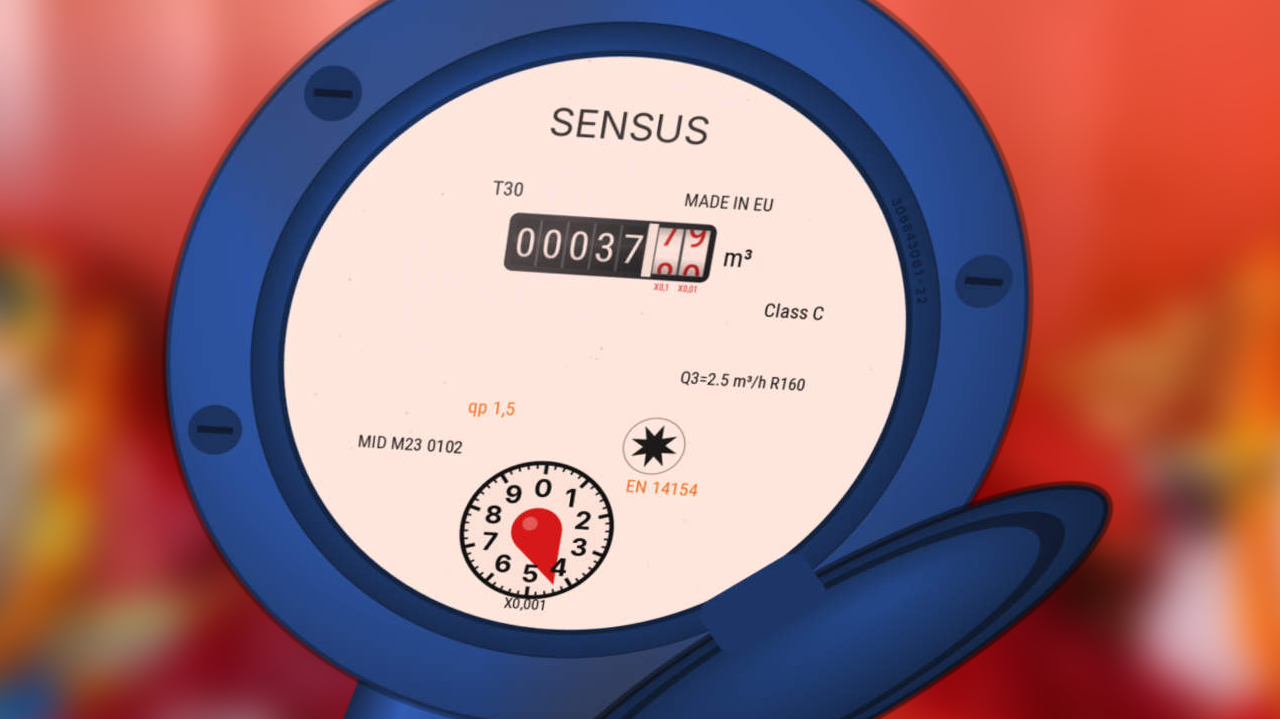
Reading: 37.794
